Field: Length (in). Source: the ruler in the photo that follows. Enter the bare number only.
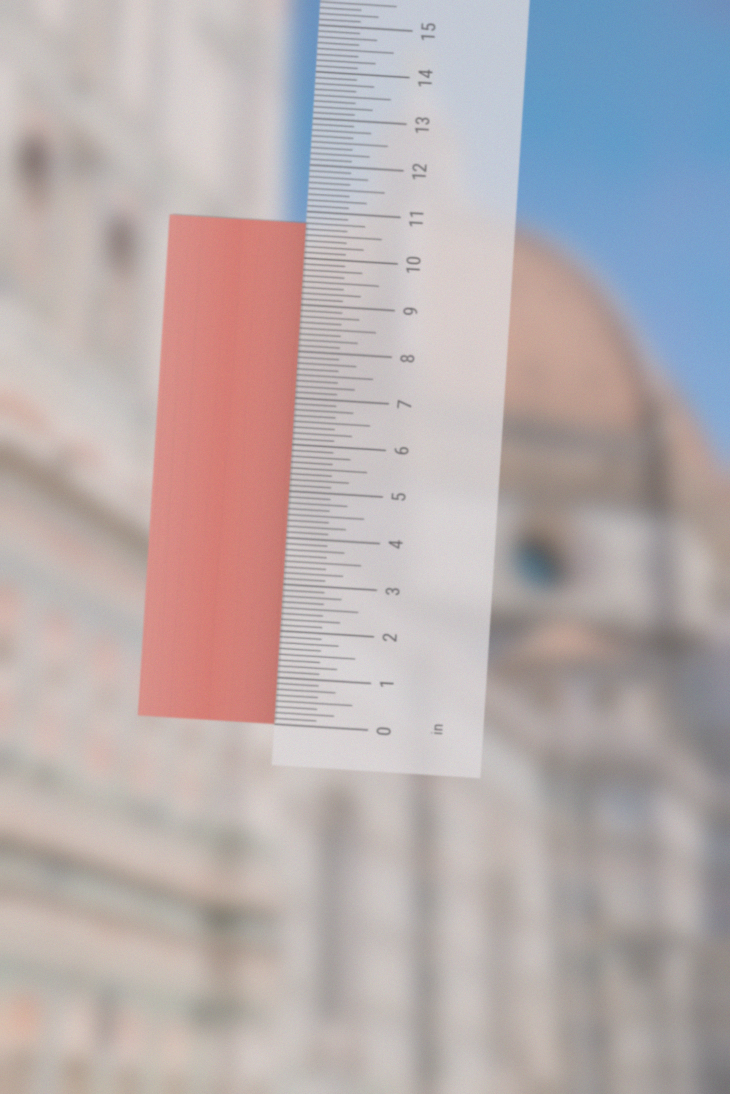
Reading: 10.75
